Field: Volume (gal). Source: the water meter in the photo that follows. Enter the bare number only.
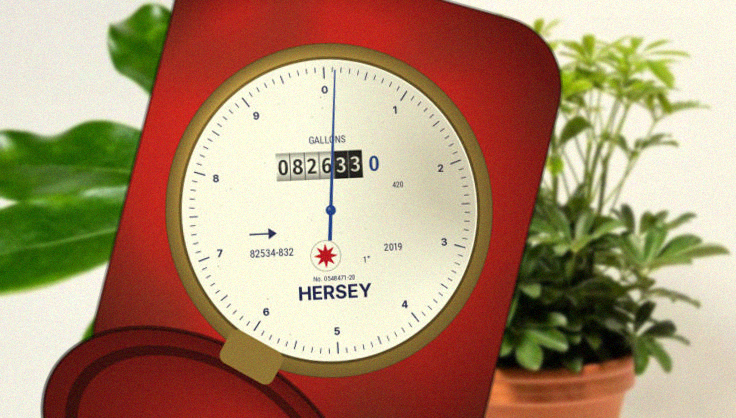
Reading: 826330.1
